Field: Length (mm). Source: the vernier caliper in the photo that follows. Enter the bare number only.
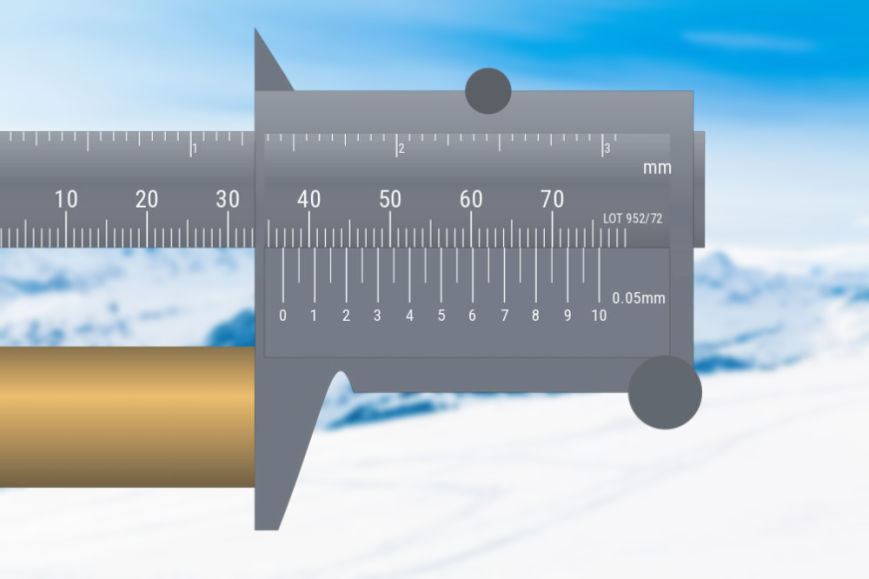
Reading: 36.8
